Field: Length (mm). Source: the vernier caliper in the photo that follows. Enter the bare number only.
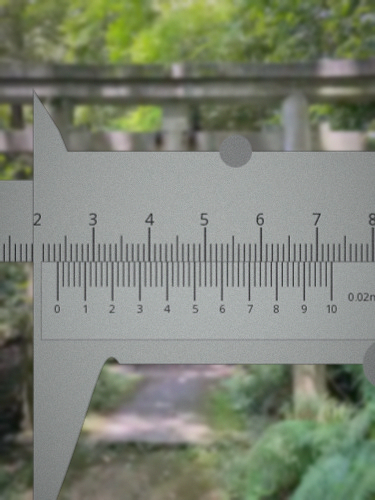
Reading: 23.6
